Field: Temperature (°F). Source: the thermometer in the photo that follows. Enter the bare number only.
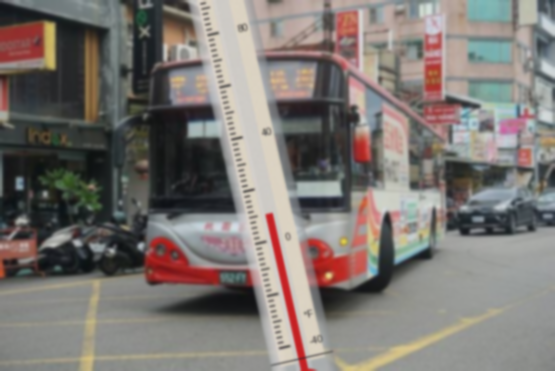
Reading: 10
